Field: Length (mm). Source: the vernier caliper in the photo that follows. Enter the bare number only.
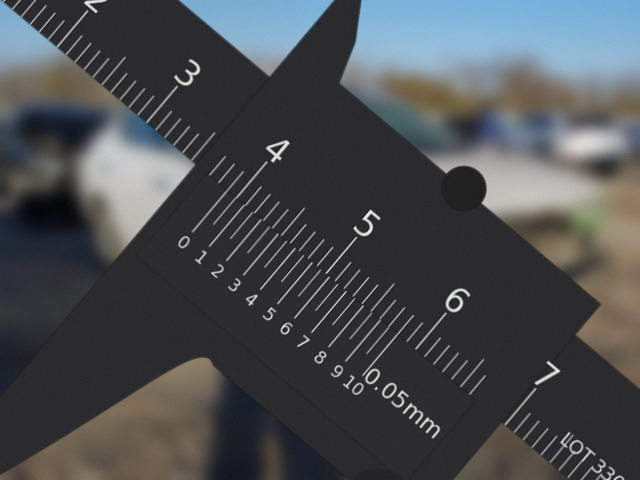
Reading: 39.0
